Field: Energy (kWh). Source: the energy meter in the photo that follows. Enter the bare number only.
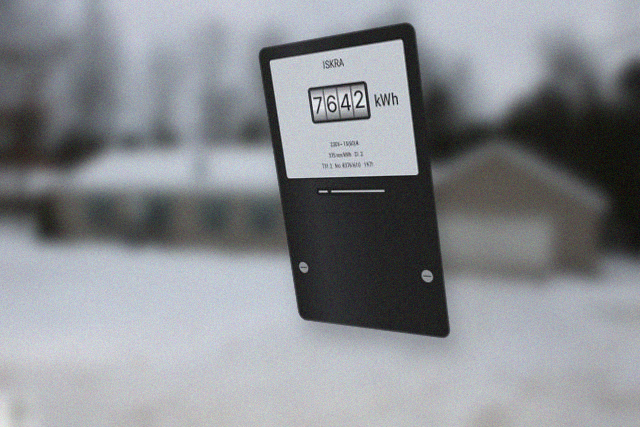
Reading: 7642
